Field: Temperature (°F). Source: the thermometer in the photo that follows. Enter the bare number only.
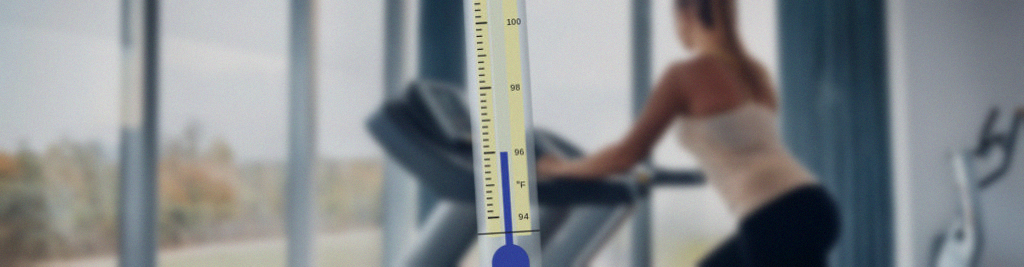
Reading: 96
